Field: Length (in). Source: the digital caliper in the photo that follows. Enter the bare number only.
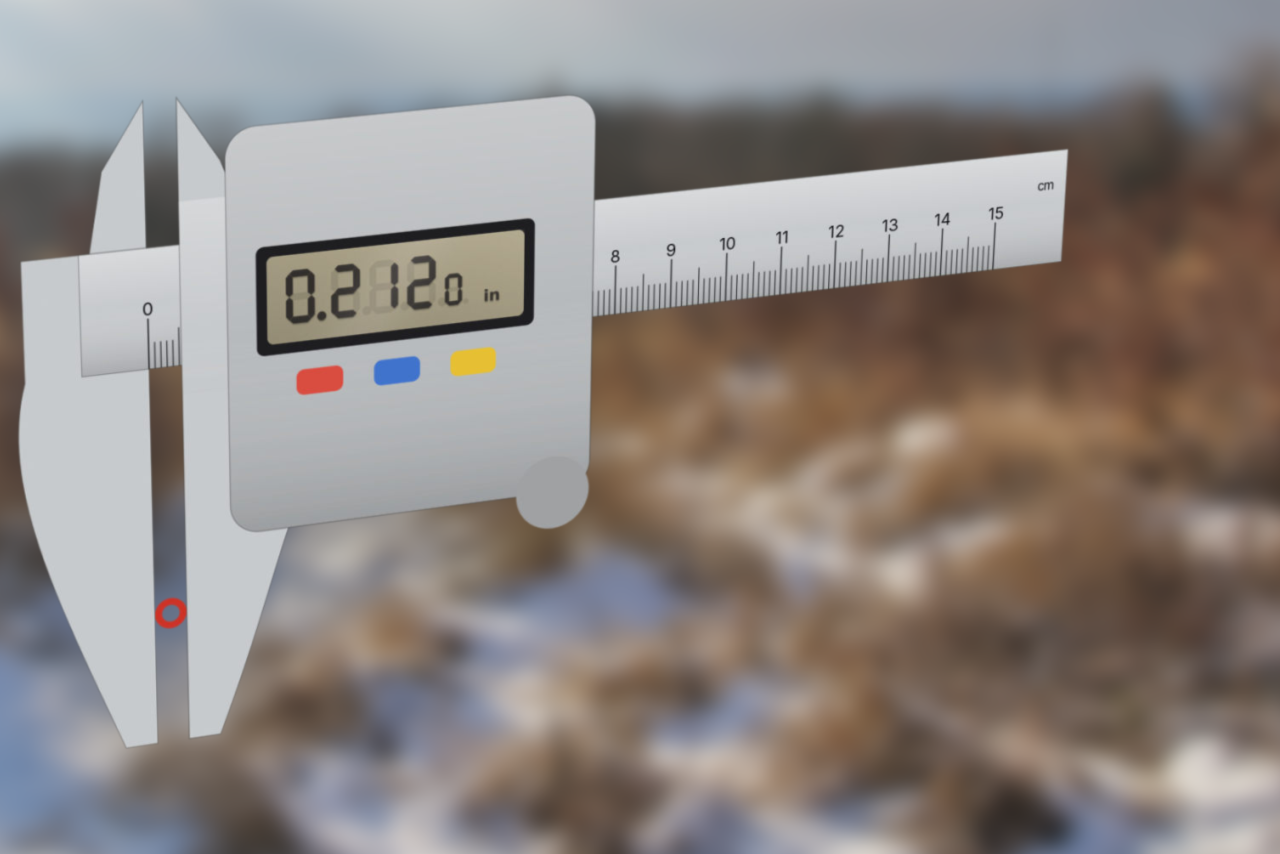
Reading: 0.2120
